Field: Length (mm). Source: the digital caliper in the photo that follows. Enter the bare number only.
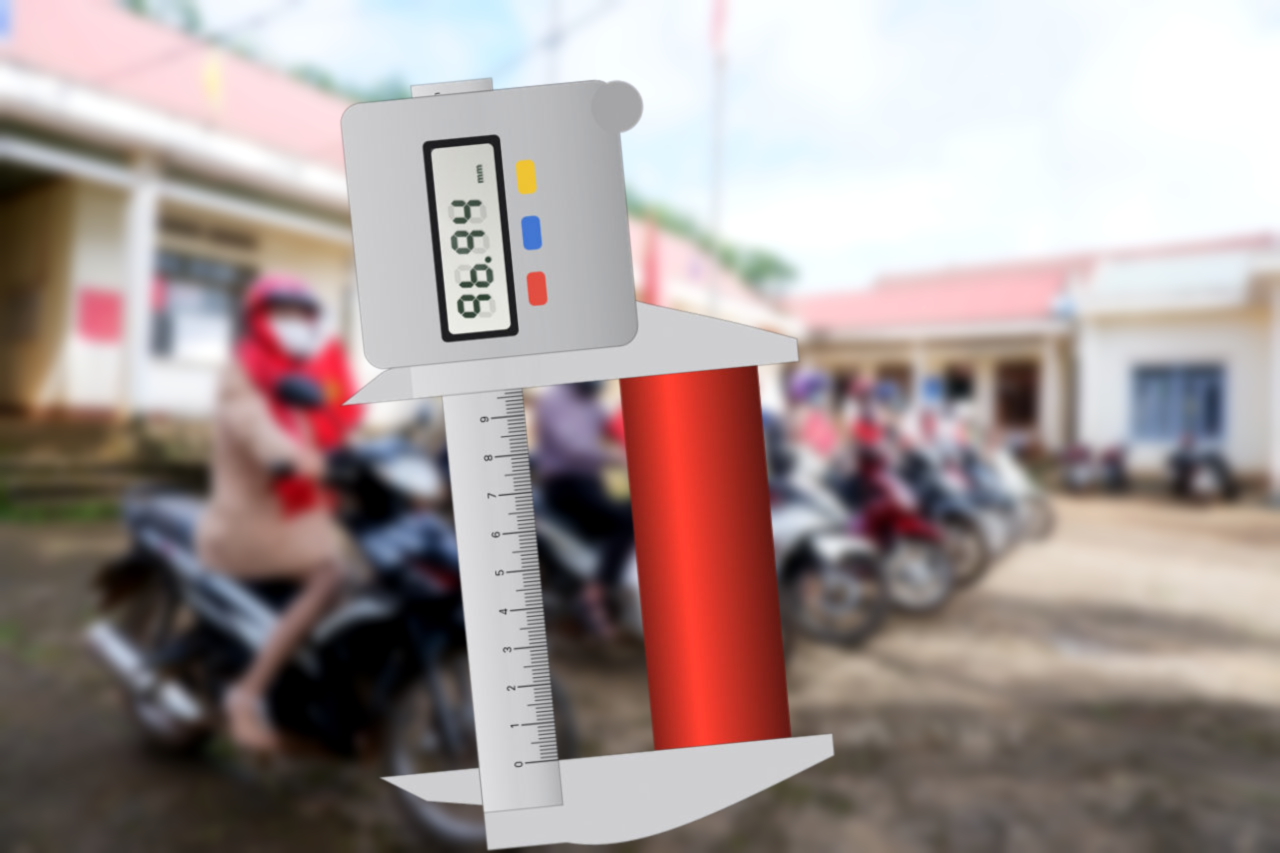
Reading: 96.94
